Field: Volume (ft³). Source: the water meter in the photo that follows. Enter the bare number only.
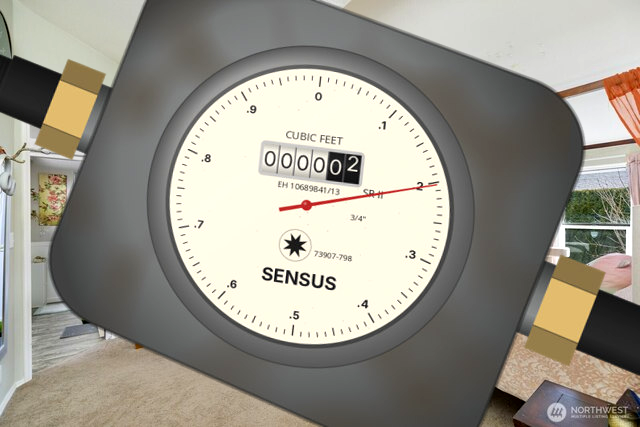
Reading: 2.20
